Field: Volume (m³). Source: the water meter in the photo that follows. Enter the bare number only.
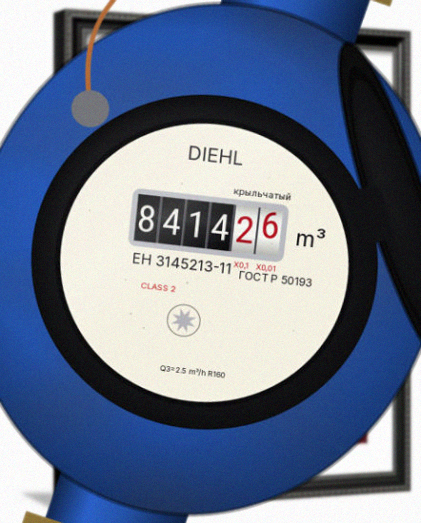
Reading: 8414.26
